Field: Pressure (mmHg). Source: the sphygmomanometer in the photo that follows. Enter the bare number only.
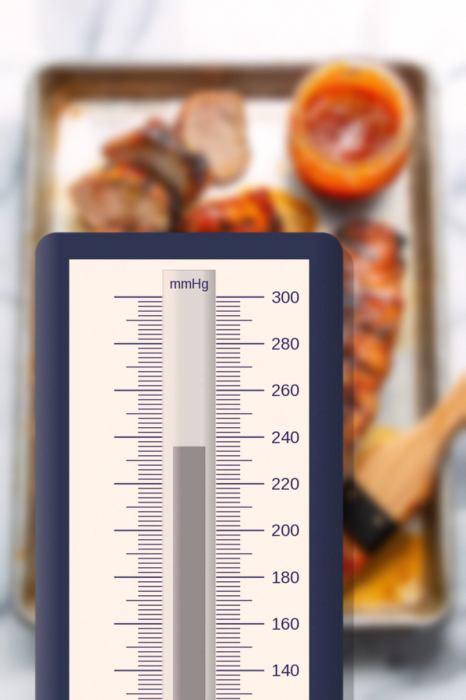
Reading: 236
